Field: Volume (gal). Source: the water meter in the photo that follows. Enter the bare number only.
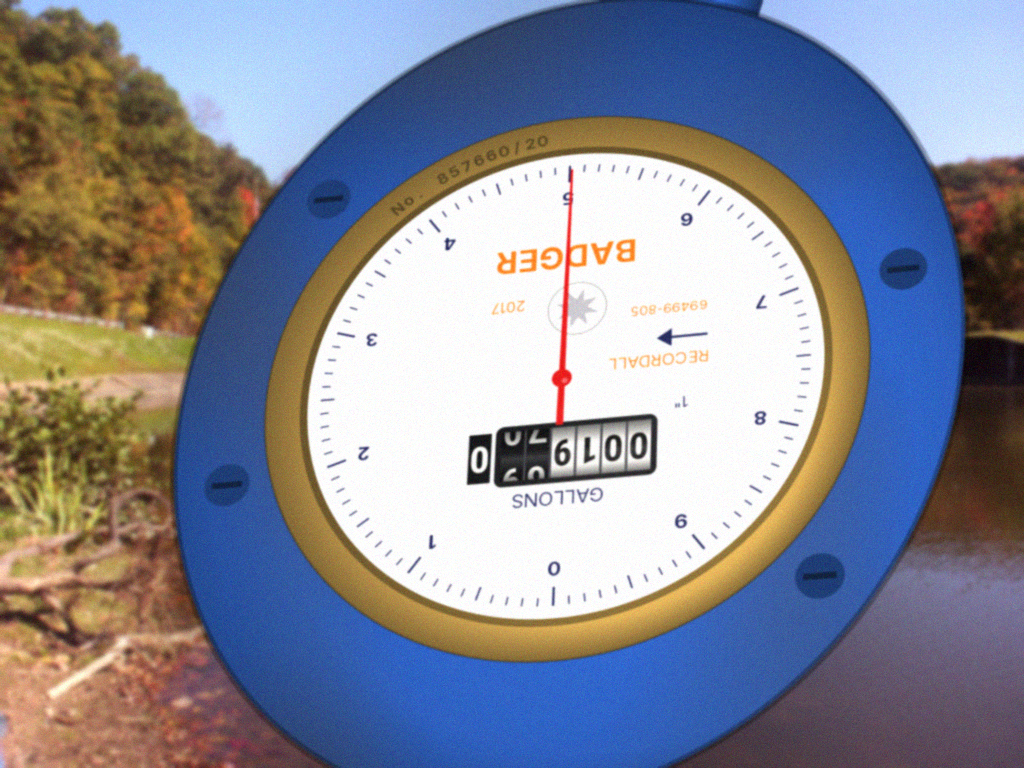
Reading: 19695.0
